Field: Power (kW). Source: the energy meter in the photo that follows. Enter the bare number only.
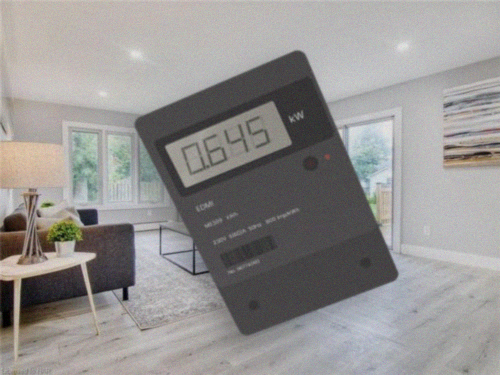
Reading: 0.645
